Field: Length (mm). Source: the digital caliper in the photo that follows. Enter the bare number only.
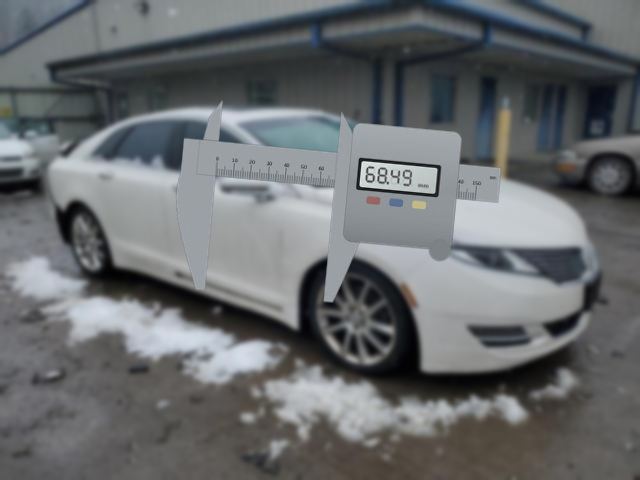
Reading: 68.49
